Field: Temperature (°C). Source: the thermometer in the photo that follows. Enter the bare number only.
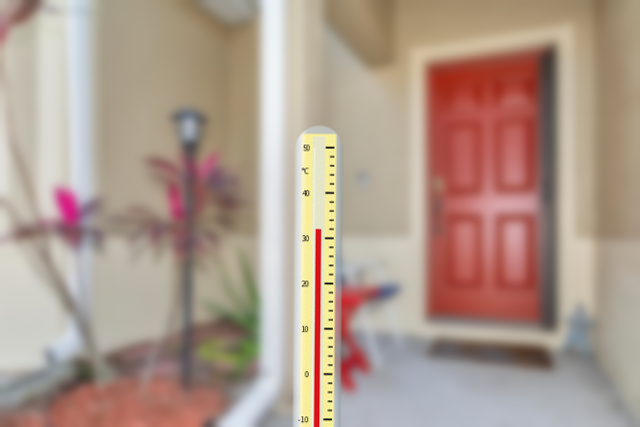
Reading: 32
